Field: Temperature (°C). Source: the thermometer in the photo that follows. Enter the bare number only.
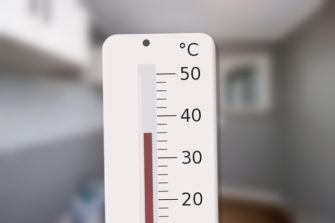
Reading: 36
